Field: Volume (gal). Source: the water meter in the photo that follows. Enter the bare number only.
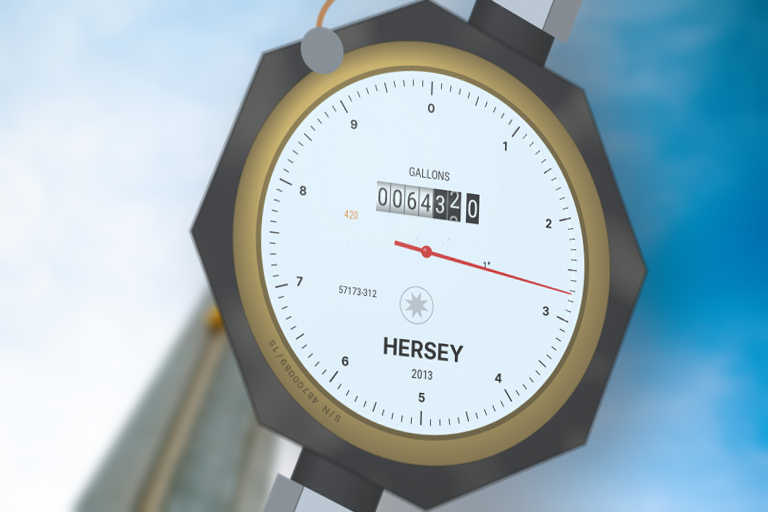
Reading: 64322.7
